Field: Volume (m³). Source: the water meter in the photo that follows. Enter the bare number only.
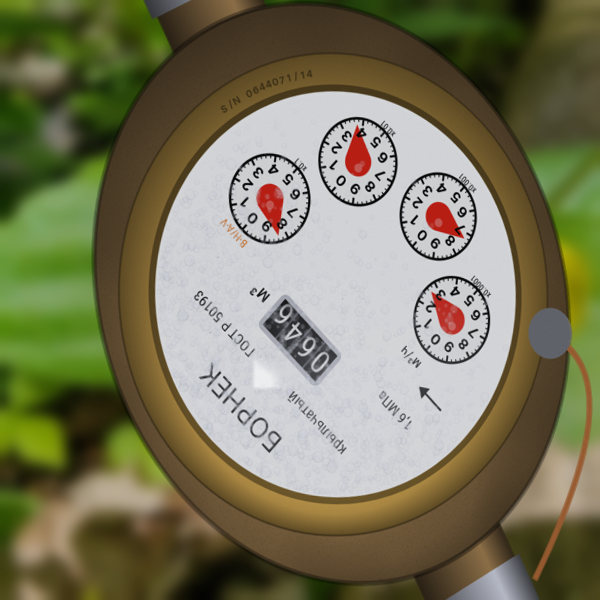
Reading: 645.8372
